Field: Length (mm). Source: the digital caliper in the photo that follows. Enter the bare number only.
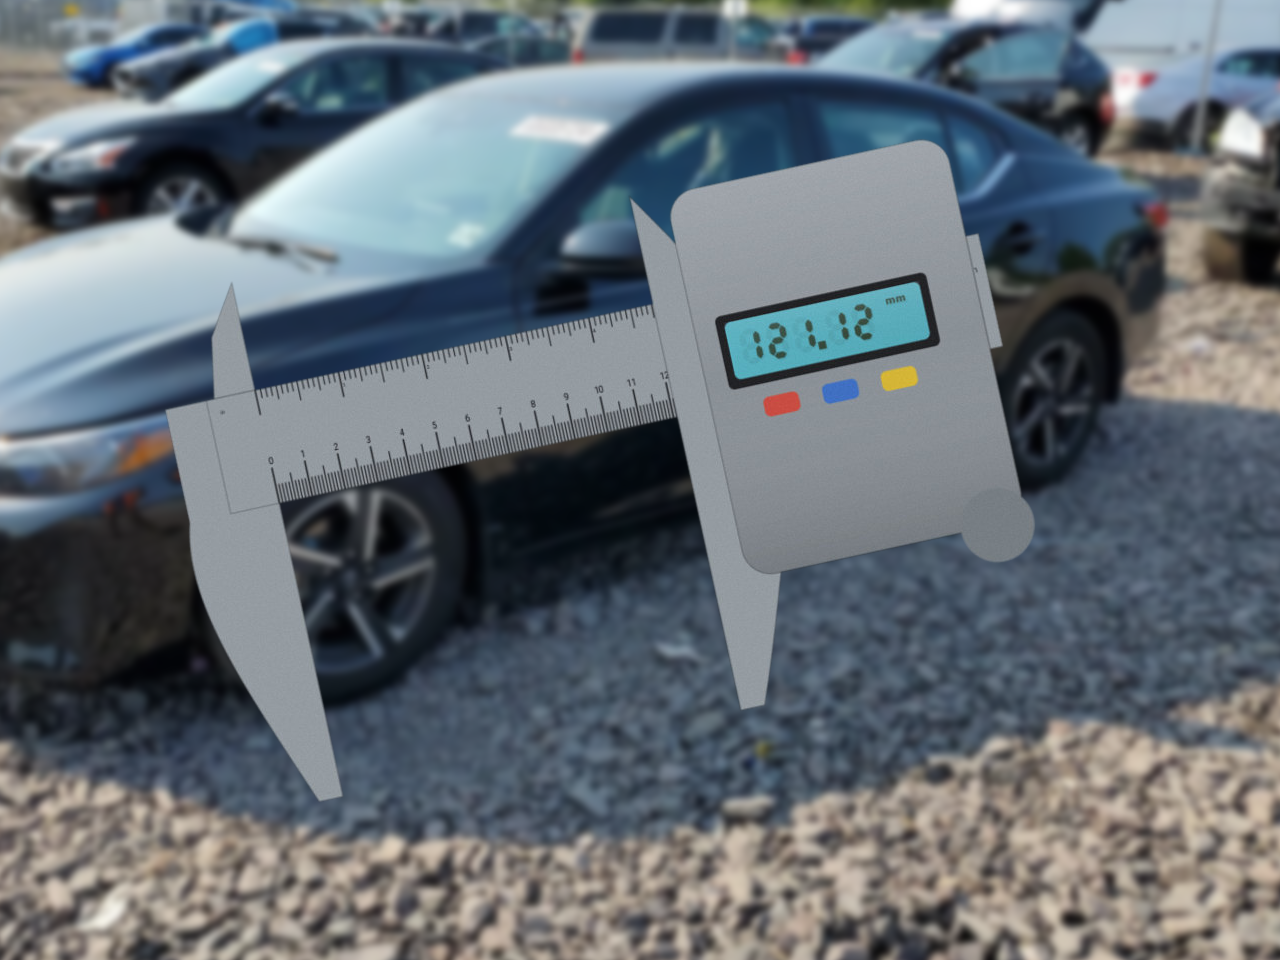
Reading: 121.12
